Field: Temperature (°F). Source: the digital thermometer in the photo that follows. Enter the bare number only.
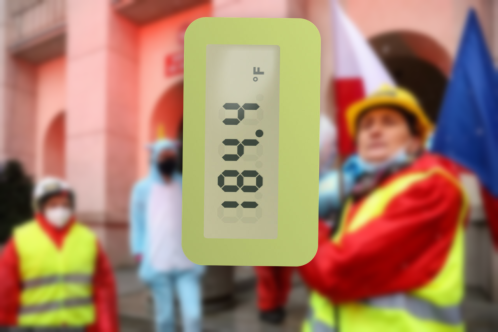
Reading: 184.4
